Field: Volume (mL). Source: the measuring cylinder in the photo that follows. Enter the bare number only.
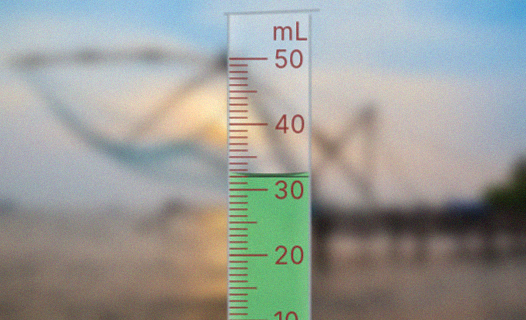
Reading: 32
